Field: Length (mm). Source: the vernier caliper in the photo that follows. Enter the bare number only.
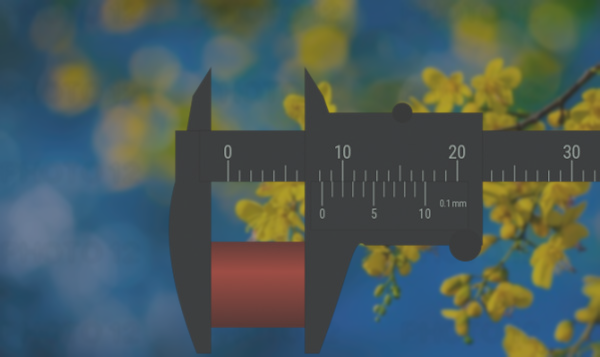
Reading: 8.2
